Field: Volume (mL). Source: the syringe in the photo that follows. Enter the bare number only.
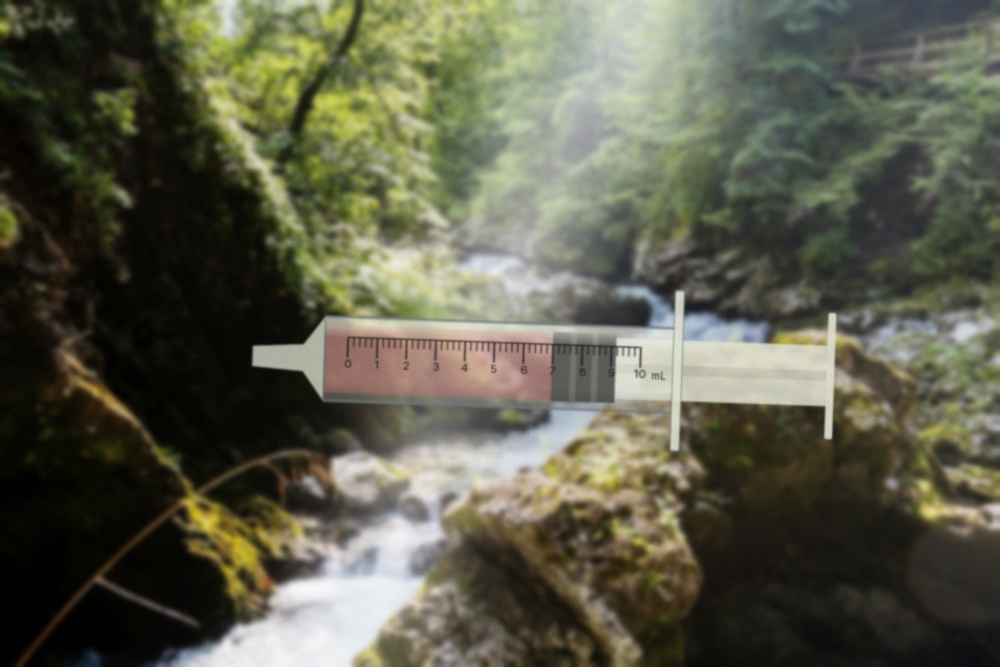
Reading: 7
